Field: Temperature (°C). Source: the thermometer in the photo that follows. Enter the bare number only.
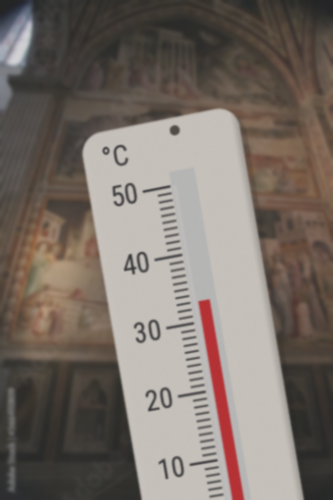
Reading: 33
